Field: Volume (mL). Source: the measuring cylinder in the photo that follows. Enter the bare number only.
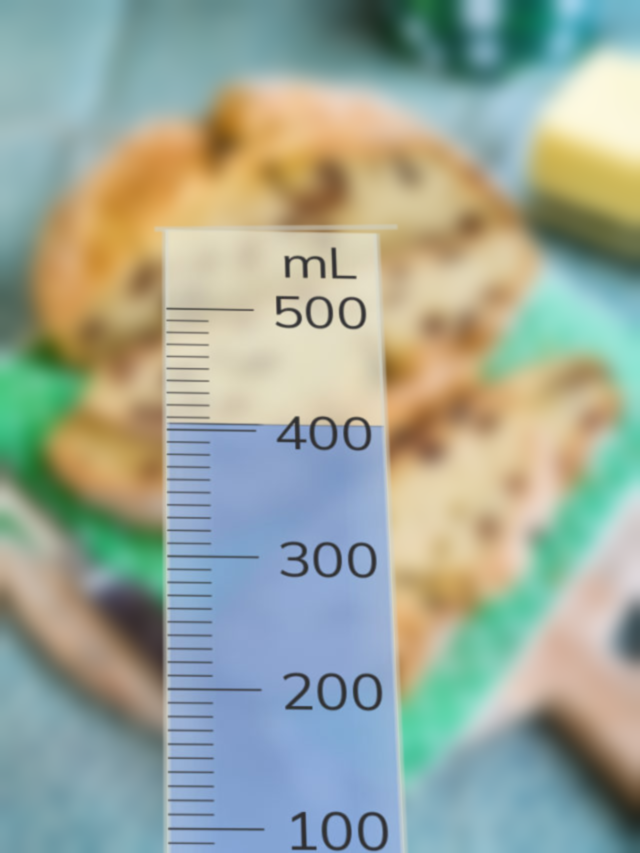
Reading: 405
